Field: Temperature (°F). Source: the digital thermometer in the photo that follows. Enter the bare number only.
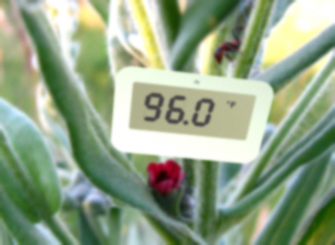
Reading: 96.0
